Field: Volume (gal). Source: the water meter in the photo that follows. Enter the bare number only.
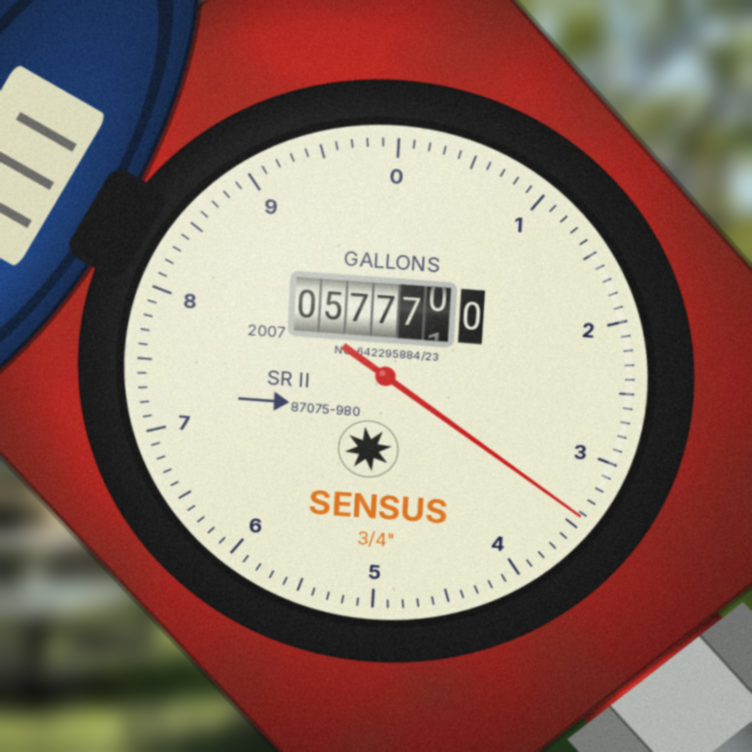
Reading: 577703.4
